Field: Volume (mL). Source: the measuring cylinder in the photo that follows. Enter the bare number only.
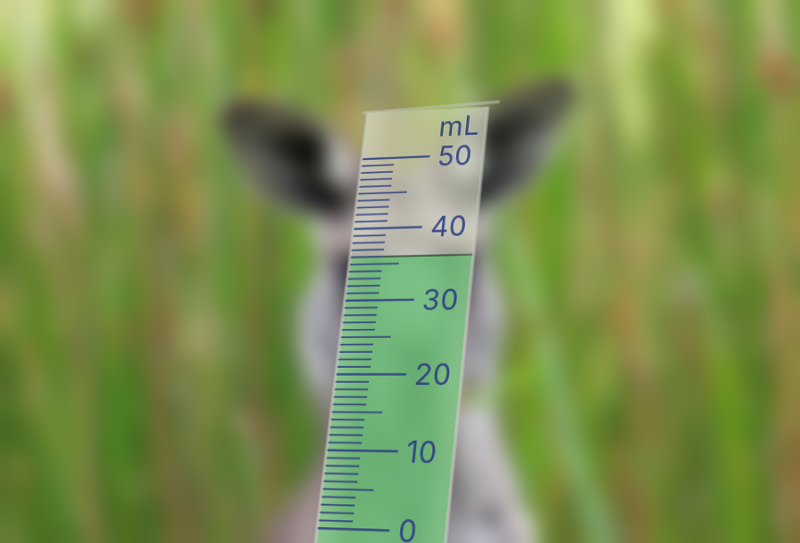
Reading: 36
